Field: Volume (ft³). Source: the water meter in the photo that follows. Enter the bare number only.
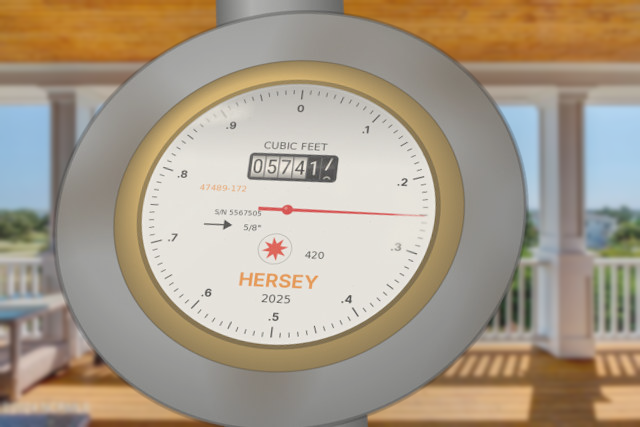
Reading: 57417.25
